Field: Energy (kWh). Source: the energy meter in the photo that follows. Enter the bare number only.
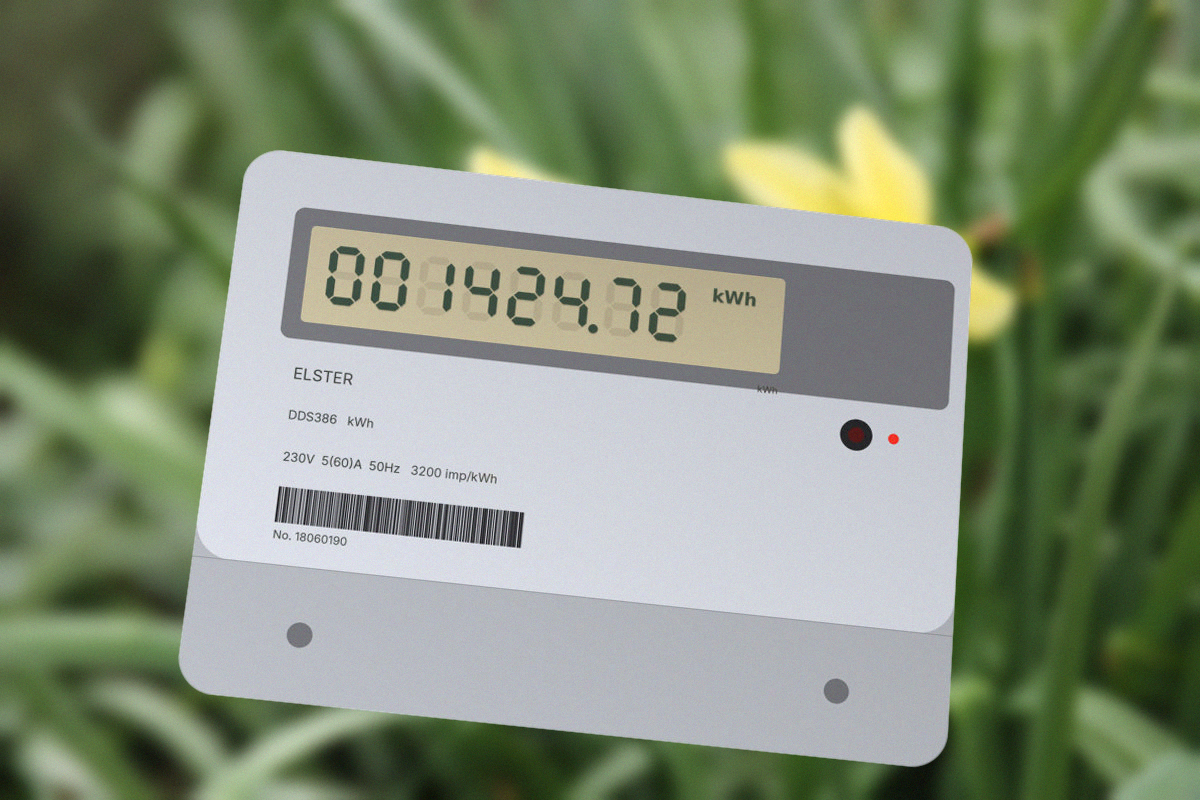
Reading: 1424.72
